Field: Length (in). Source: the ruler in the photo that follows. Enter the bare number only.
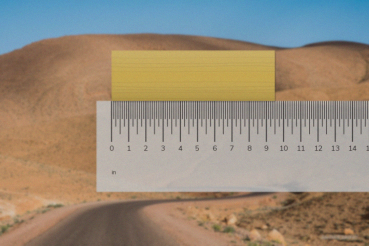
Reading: 9.5
